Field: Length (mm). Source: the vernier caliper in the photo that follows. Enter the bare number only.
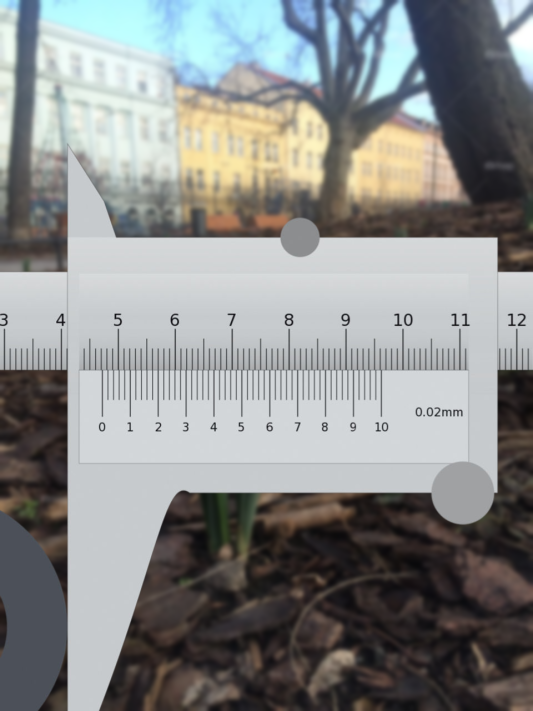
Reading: 47.2
